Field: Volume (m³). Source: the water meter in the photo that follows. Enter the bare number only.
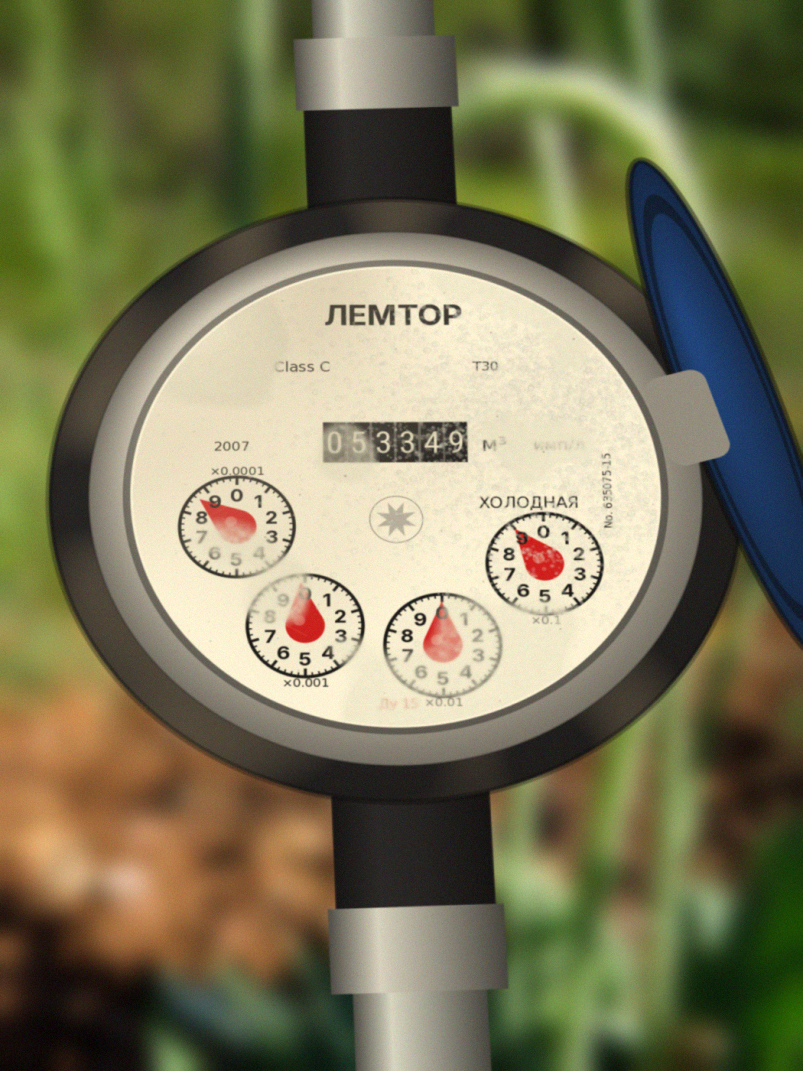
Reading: 53349.8998
